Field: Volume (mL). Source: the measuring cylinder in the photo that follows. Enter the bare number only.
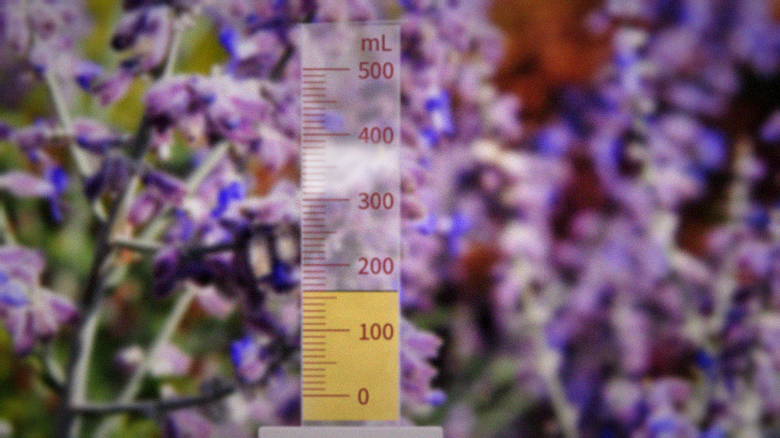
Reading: 160
